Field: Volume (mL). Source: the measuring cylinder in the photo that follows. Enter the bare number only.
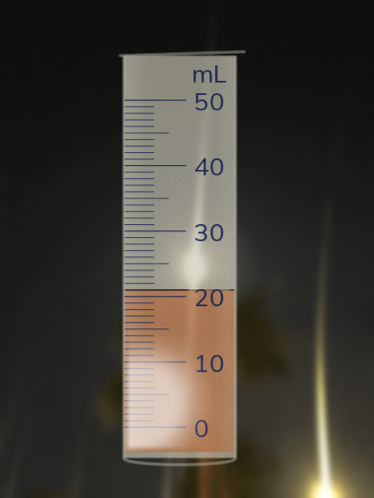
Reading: 21
